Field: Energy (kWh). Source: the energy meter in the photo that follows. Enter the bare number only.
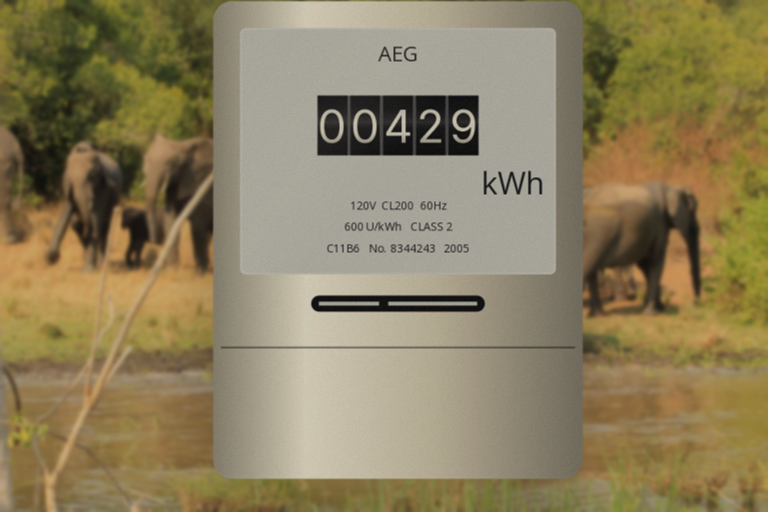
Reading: 429
